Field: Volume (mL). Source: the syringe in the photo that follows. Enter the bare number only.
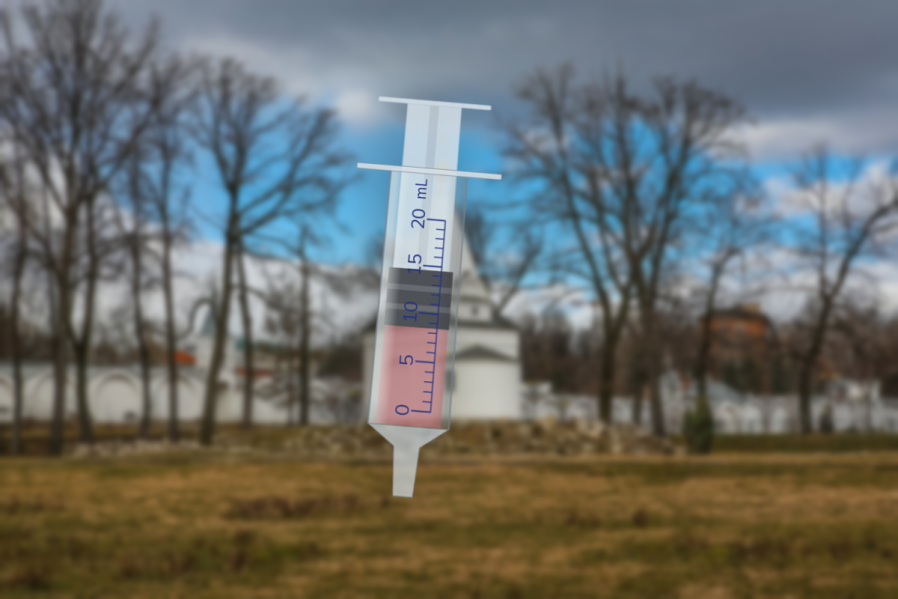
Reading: 8.5
